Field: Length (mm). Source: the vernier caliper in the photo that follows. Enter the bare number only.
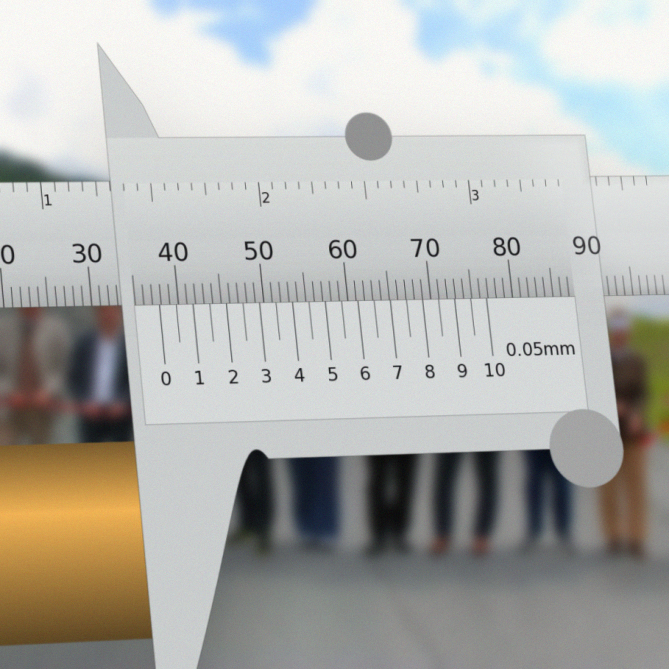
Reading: 37.8
